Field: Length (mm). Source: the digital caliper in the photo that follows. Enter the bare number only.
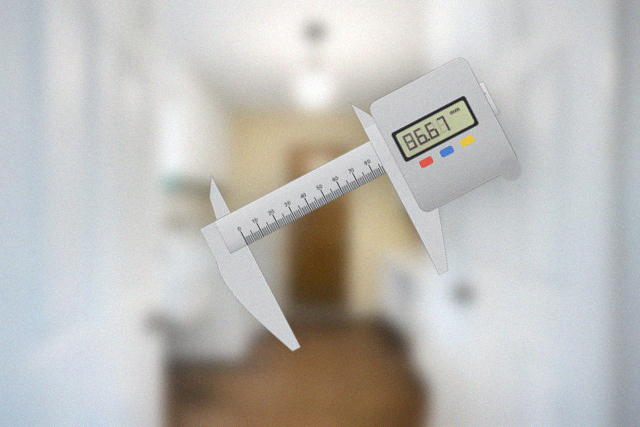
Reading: 86.67
